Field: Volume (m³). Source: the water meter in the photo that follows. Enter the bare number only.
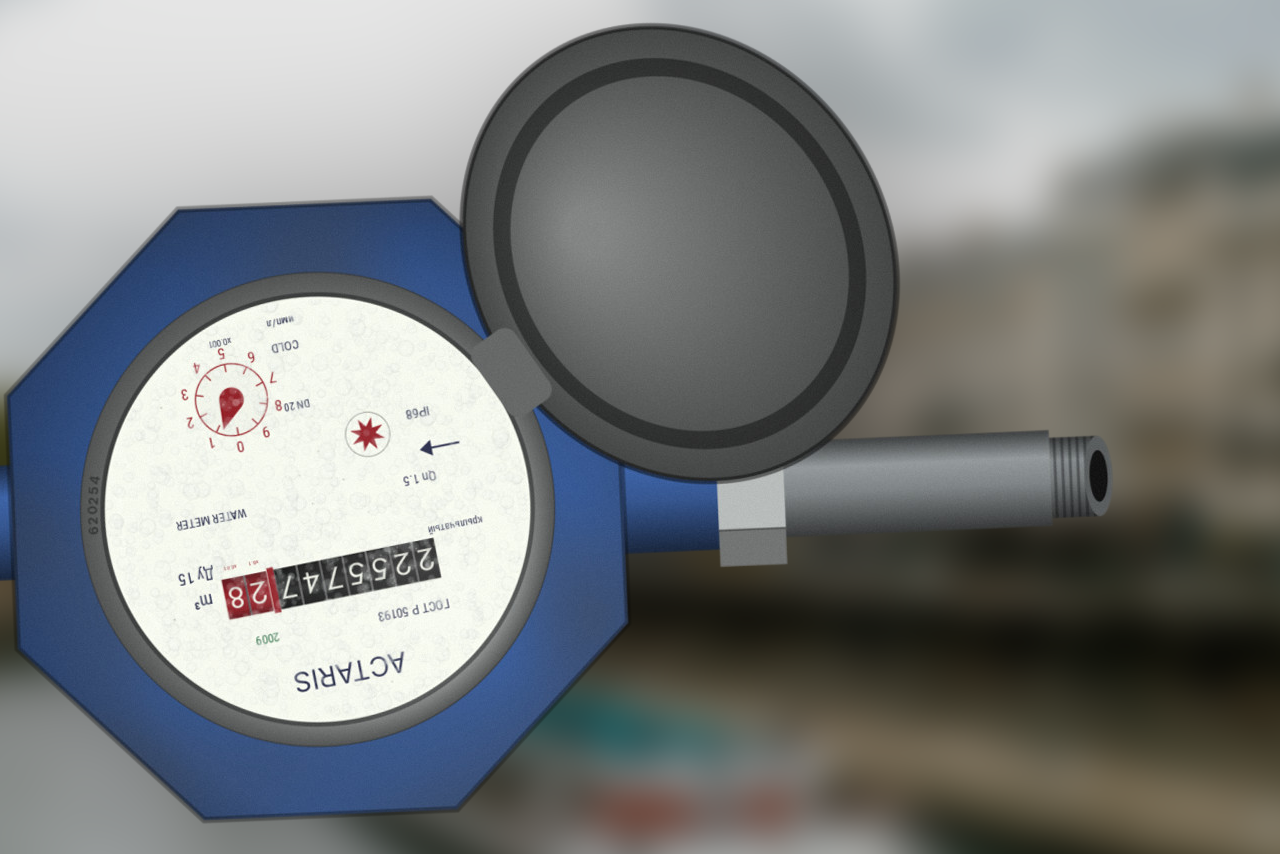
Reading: 2255747.280
